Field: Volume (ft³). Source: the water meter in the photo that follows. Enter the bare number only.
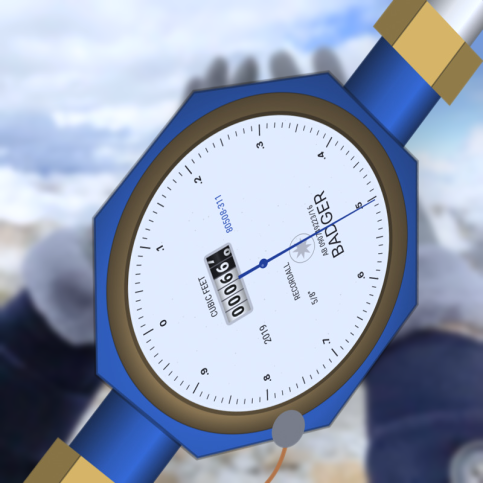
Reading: 667.50
